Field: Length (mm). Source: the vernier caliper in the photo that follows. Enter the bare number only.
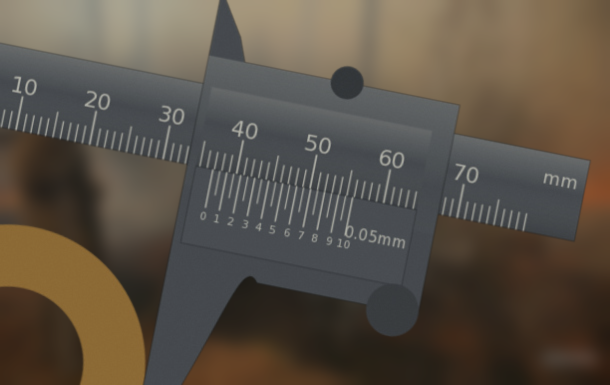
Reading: 36.8
